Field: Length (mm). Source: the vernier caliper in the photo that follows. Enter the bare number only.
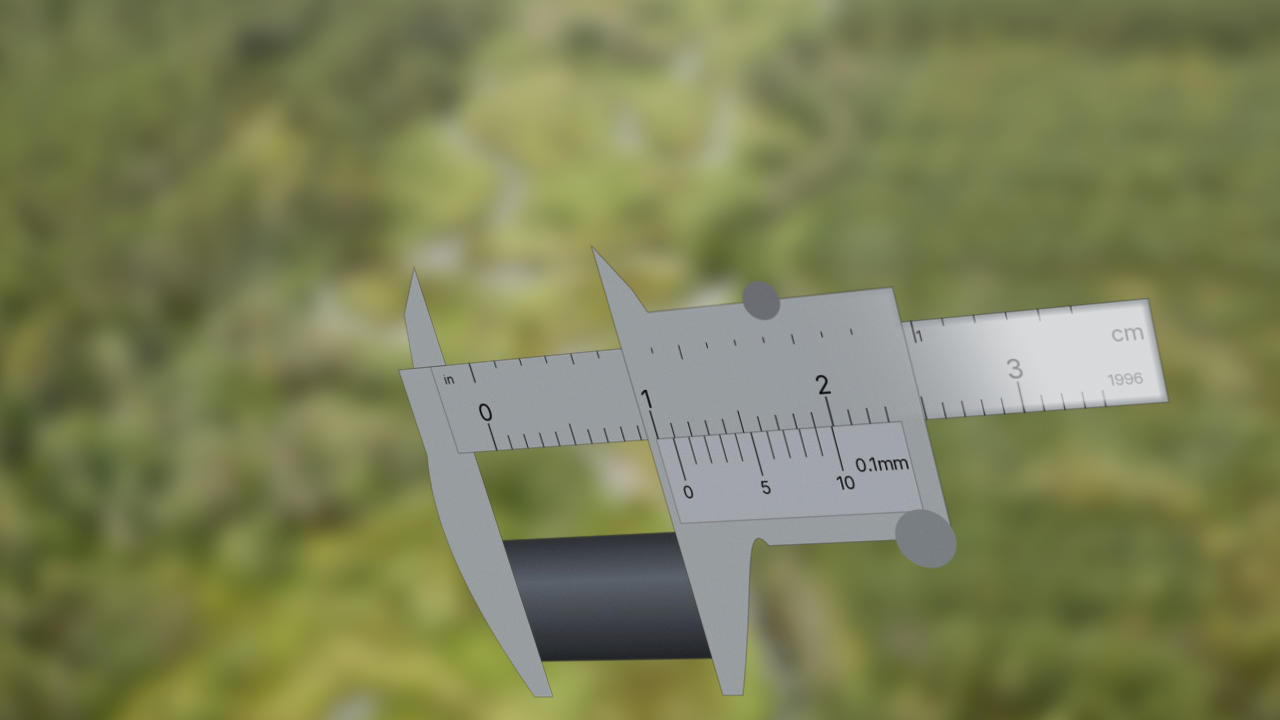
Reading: 10.9
